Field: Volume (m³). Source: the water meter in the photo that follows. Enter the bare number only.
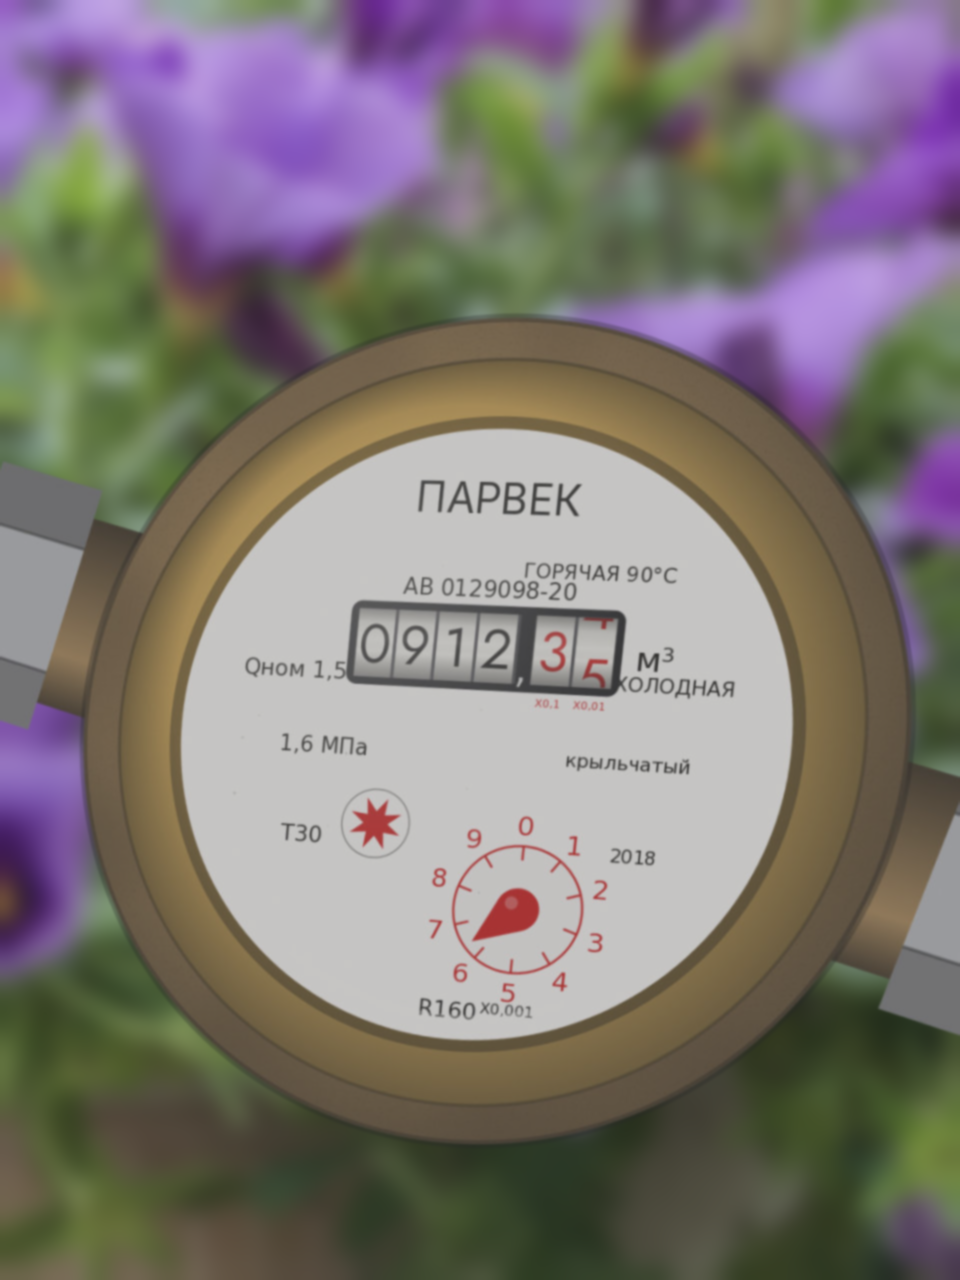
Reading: 912.346
